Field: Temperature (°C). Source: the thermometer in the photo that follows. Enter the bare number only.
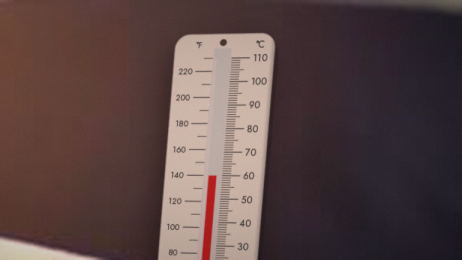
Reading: 60
